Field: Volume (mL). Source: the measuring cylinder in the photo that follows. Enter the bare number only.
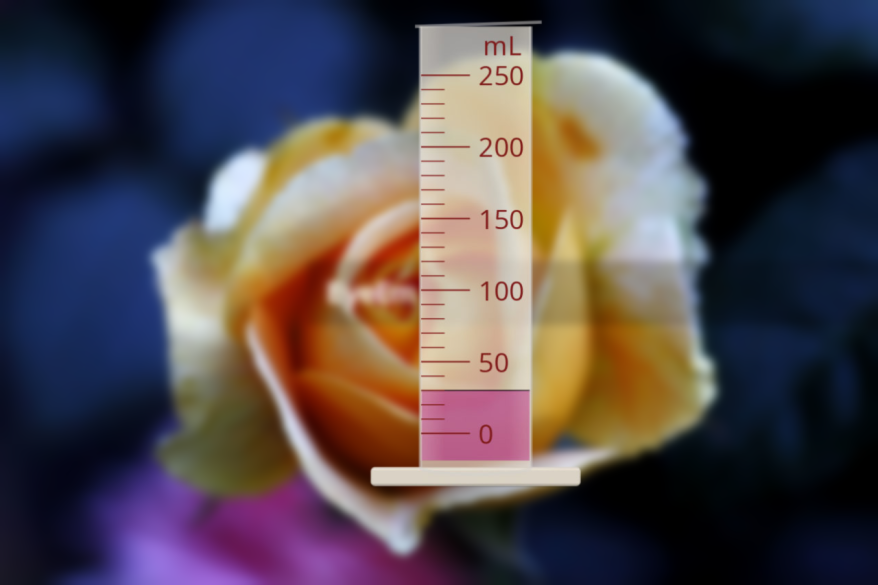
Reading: 30
